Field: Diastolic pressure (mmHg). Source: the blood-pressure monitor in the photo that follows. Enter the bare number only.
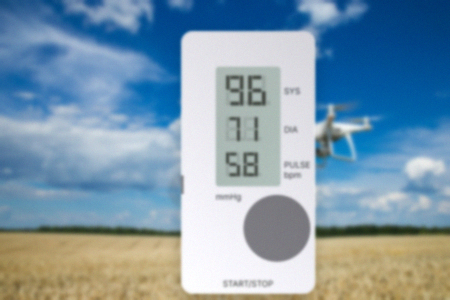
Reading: 71
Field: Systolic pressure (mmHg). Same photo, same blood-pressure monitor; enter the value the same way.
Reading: 96
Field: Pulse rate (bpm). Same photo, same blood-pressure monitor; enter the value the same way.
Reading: 58
